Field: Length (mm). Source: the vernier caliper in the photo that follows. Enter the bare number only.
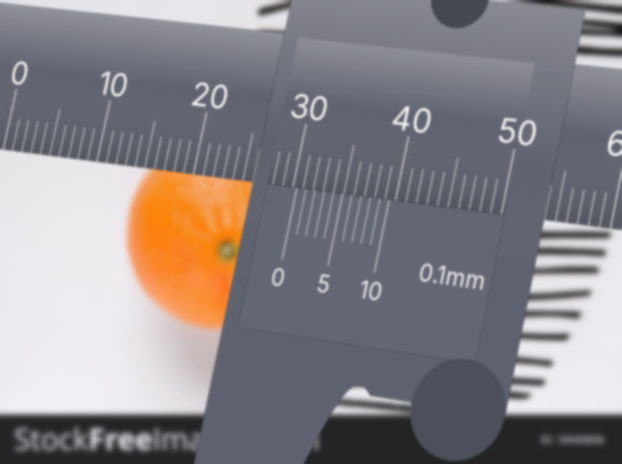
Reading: 30.4
